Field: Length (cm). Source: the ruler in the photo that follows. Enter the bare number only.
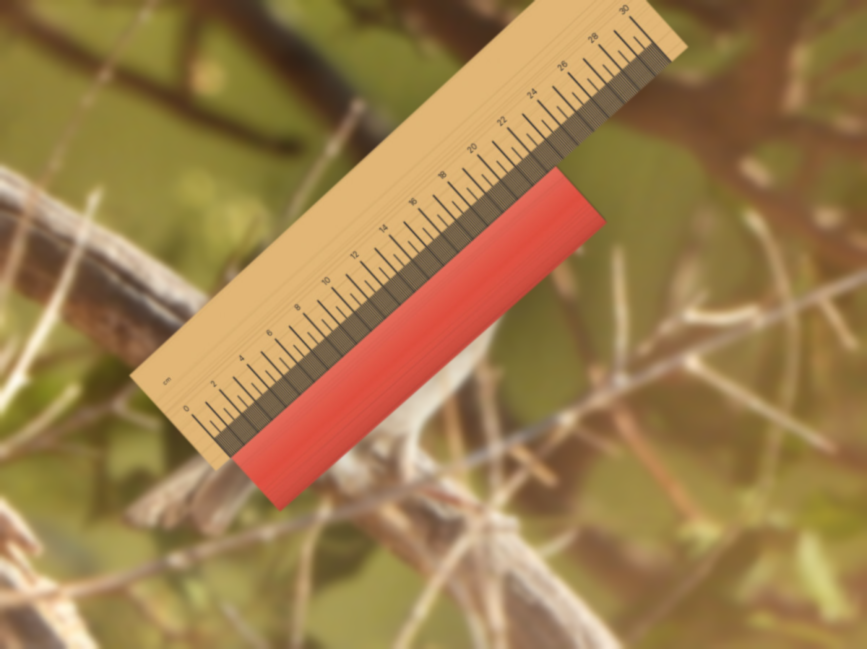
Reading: 22.5
